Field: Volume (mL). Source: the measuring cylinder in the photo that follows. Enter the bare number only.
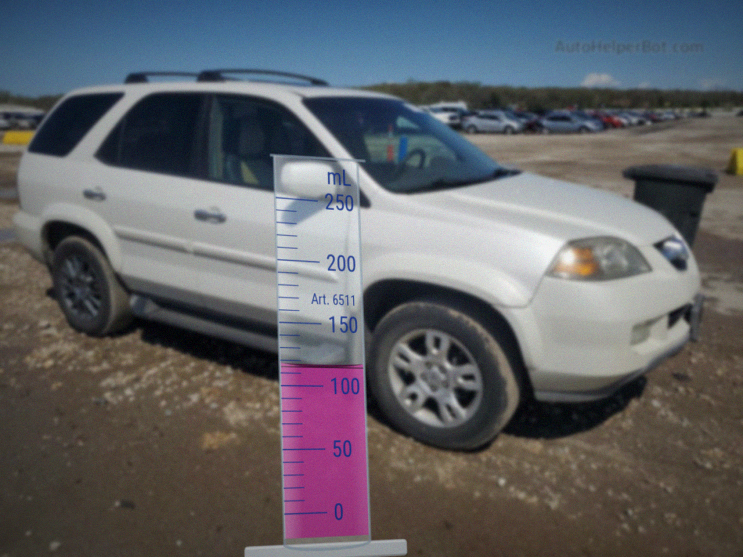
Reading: 115
